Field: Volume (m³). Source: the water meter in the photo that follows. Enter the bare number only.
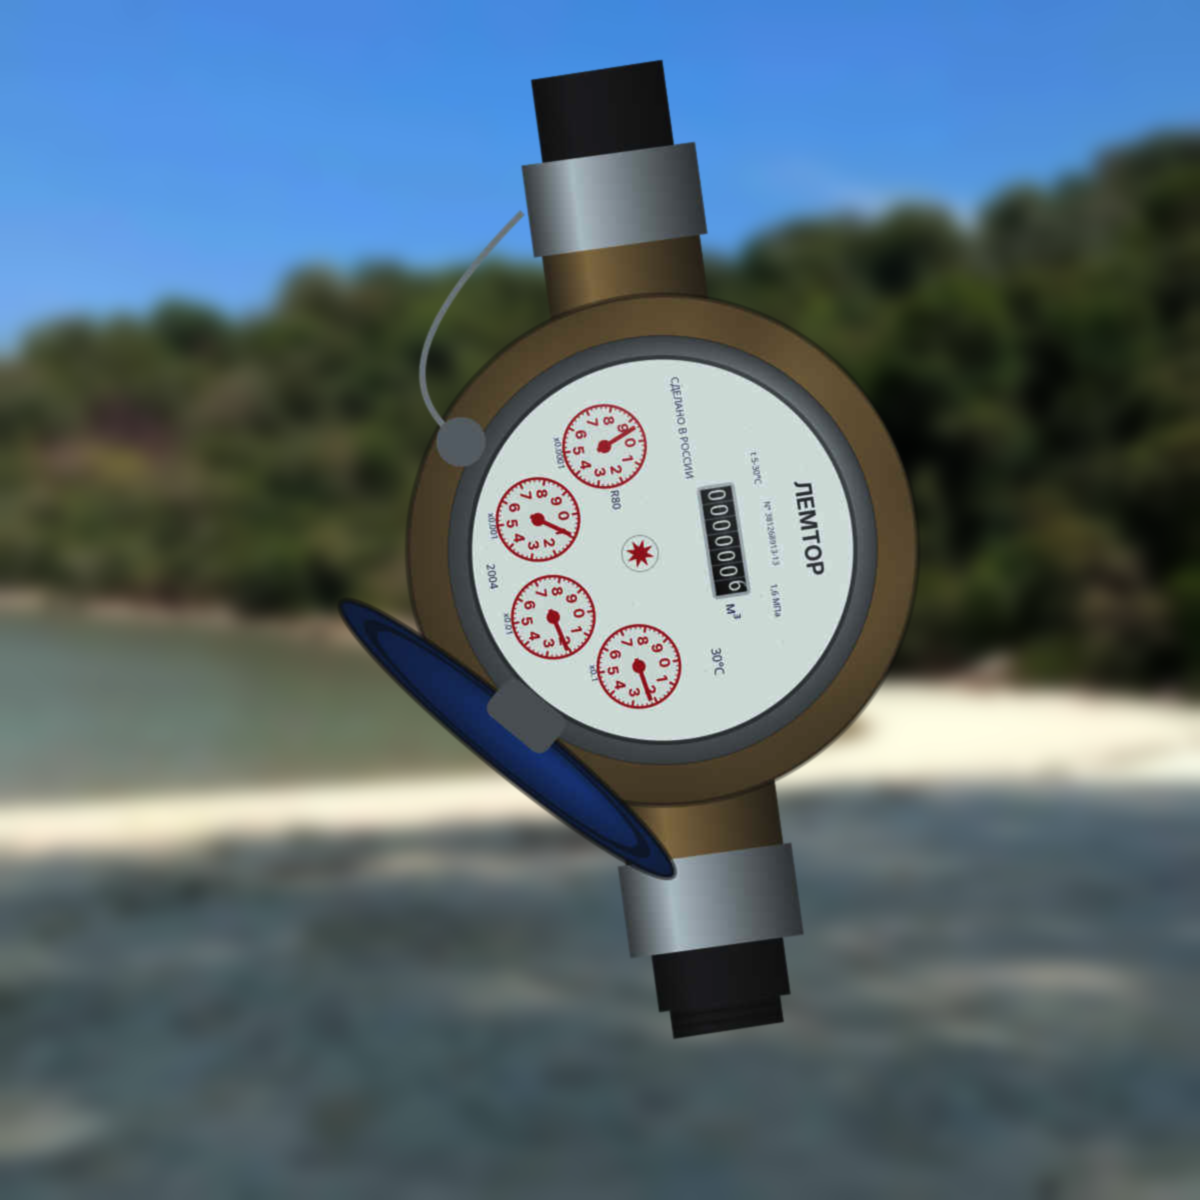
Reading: 6.2209
